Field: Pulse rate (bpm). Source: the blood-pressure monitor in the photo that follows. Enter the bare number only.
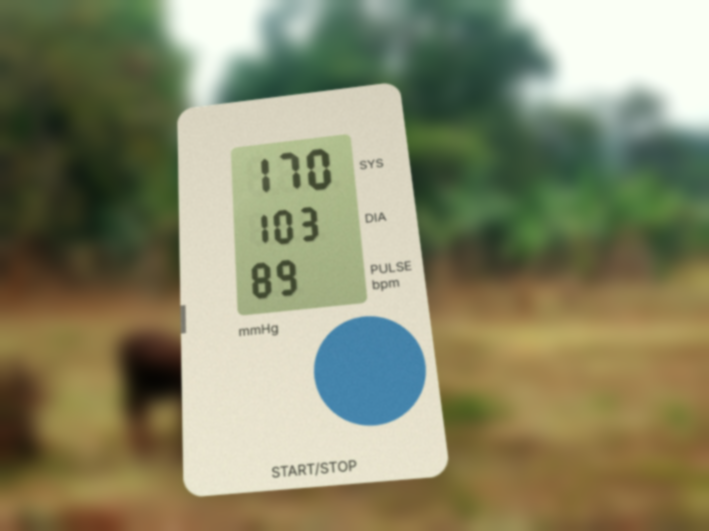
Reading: 89
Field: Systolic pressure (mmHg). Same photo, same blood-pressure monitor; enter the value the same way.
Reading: 170
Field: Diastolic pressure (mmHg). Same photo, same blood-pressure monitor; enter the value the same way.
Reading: 103
